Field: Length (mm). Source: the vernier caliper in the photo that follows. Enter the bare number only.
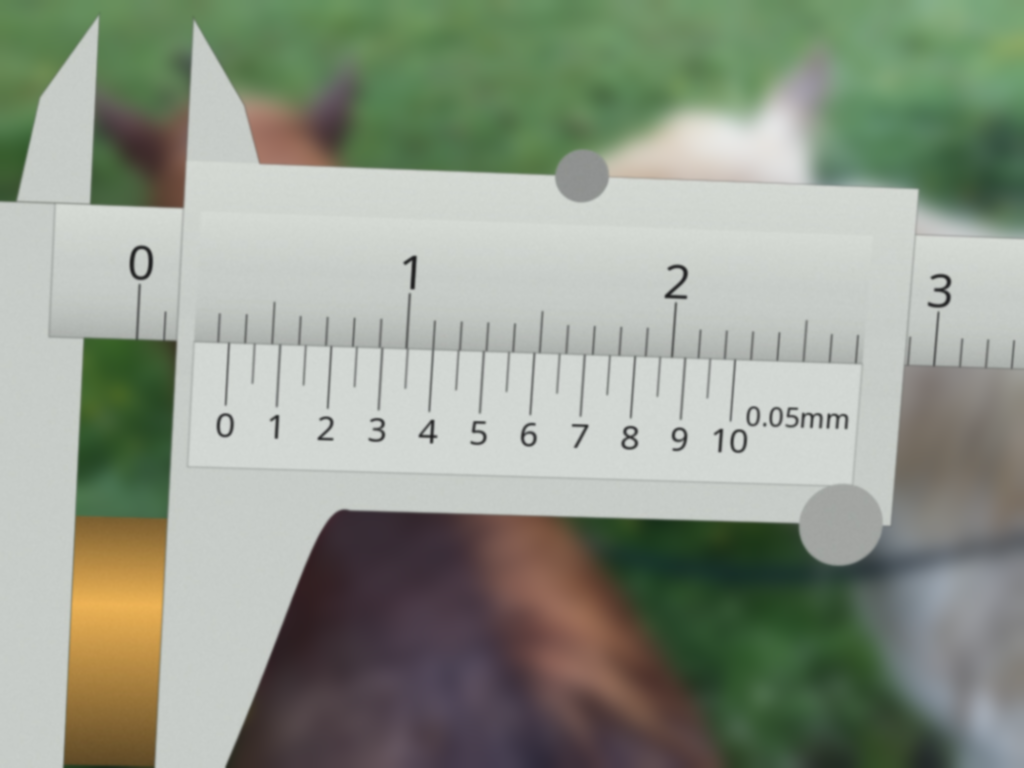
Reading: 3.4
